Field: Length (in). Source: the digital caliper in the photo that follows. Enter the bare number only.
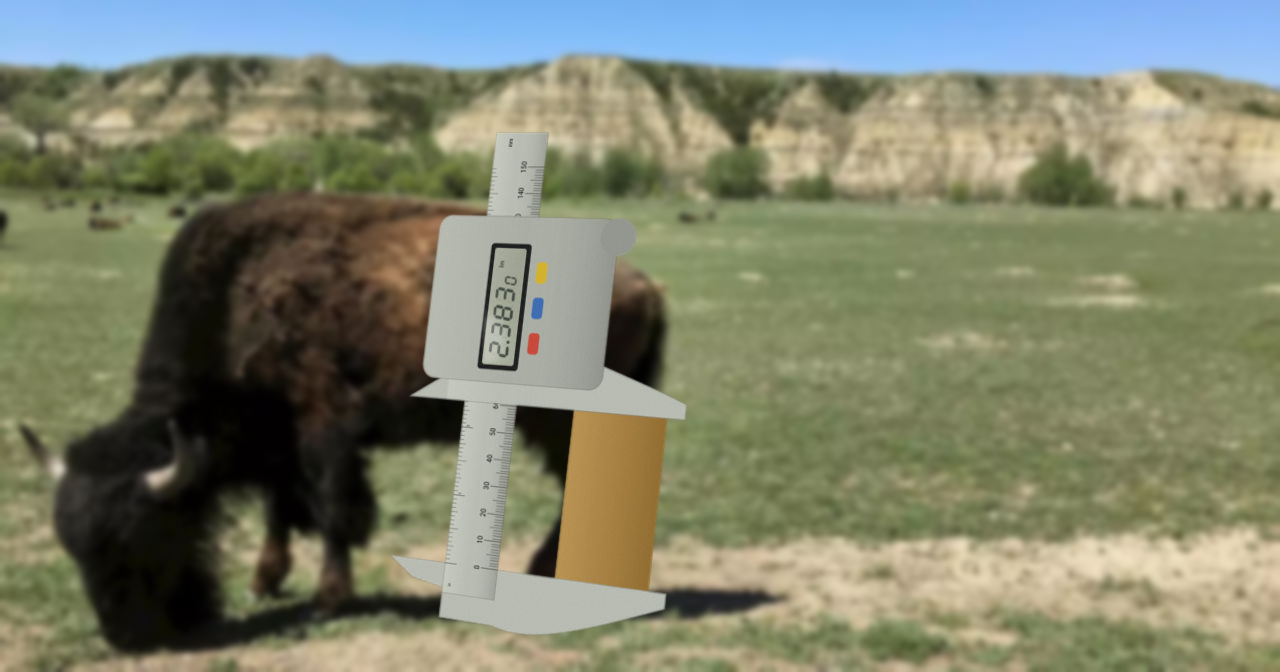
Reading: 2.3830
